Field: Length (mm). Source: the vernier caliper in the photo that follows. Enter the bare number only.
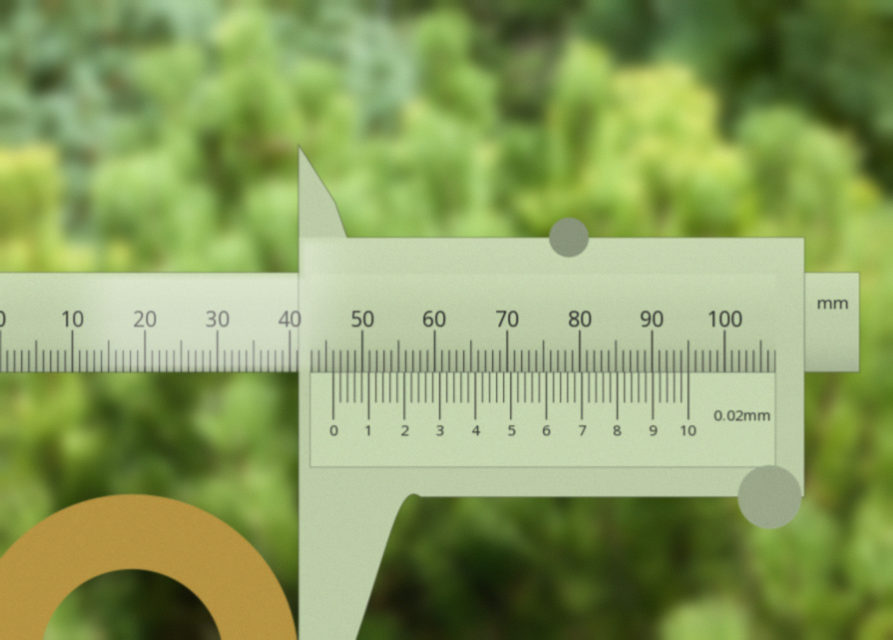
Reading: 46.0
